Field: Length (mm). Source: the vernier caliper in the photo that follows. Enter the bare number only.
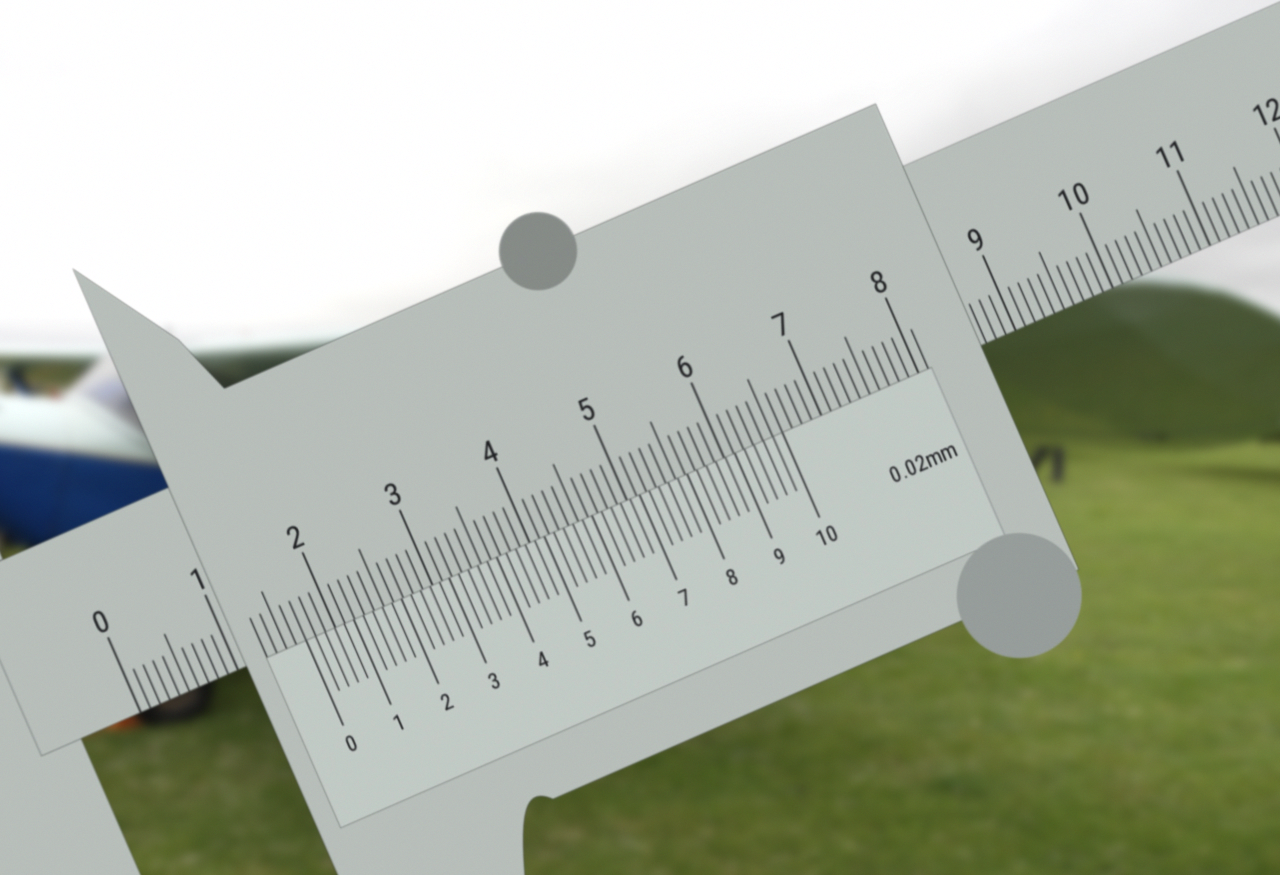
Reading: 17.0
